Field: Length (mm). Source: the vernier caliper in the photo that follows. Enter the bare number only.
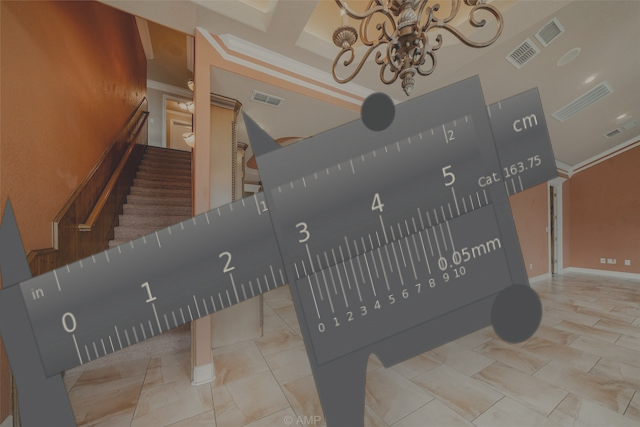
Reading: 29.2
